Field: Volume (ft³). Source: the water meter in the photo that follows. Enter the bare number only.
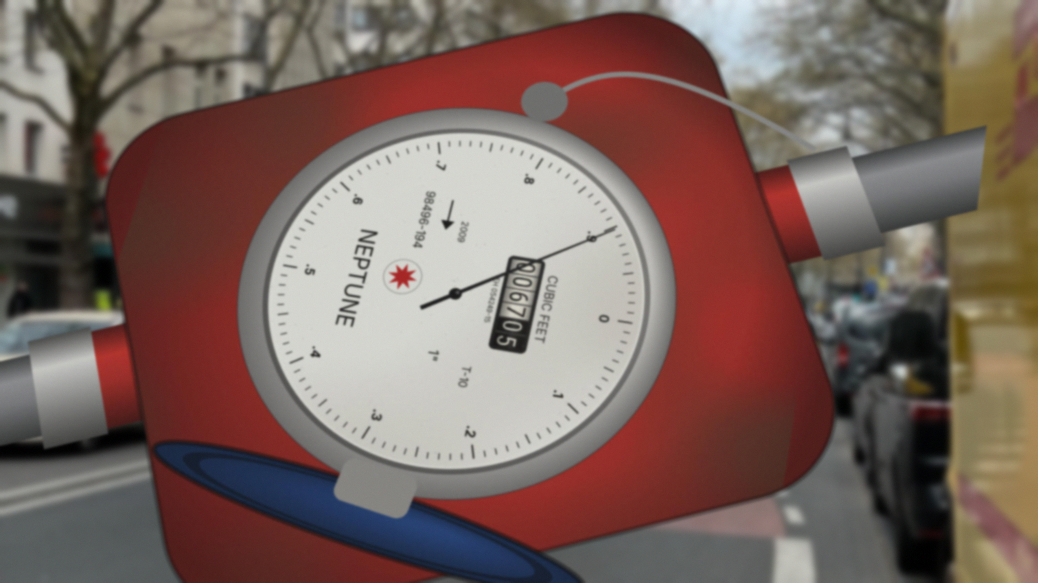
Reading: 6704.90
